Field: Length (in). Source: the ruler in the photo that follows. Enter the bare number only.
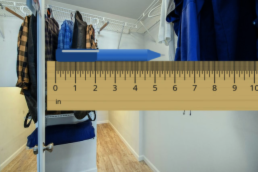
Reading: 5.5
